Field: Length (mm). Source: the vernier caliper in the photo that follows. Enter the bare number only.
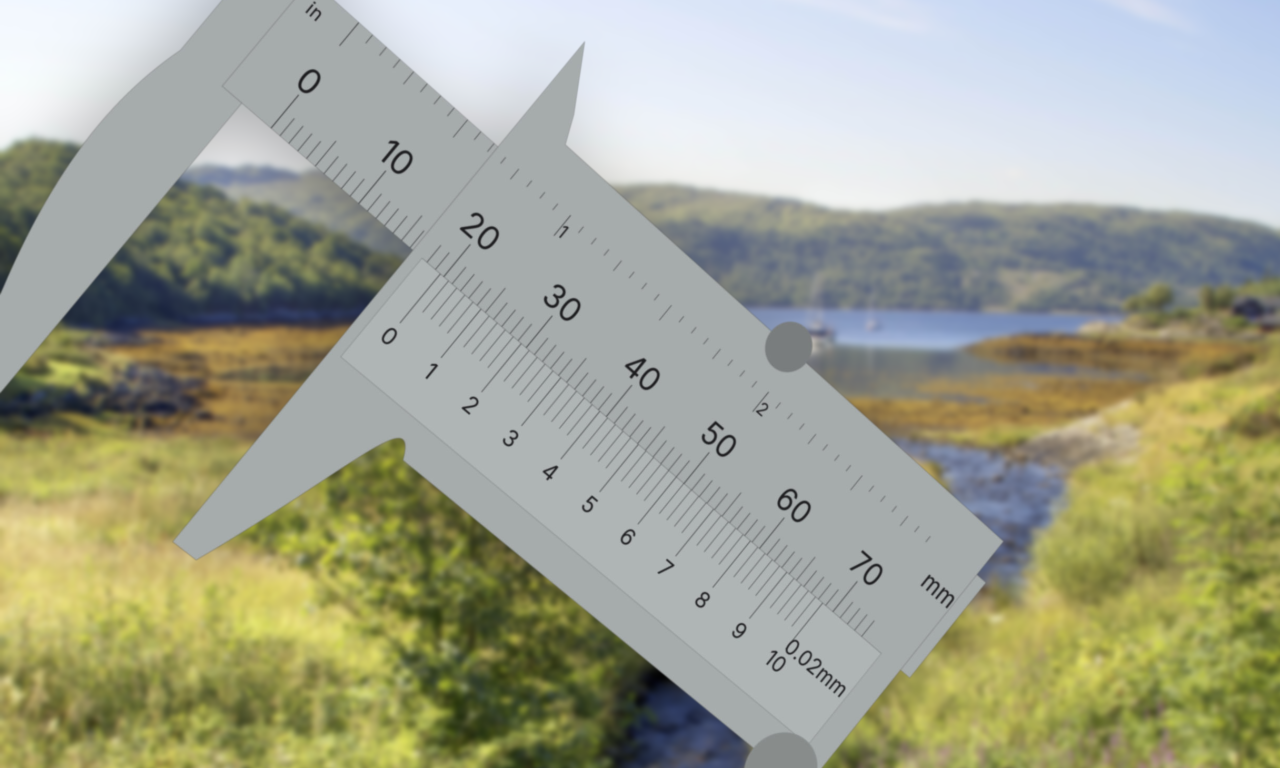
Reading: 19.6
